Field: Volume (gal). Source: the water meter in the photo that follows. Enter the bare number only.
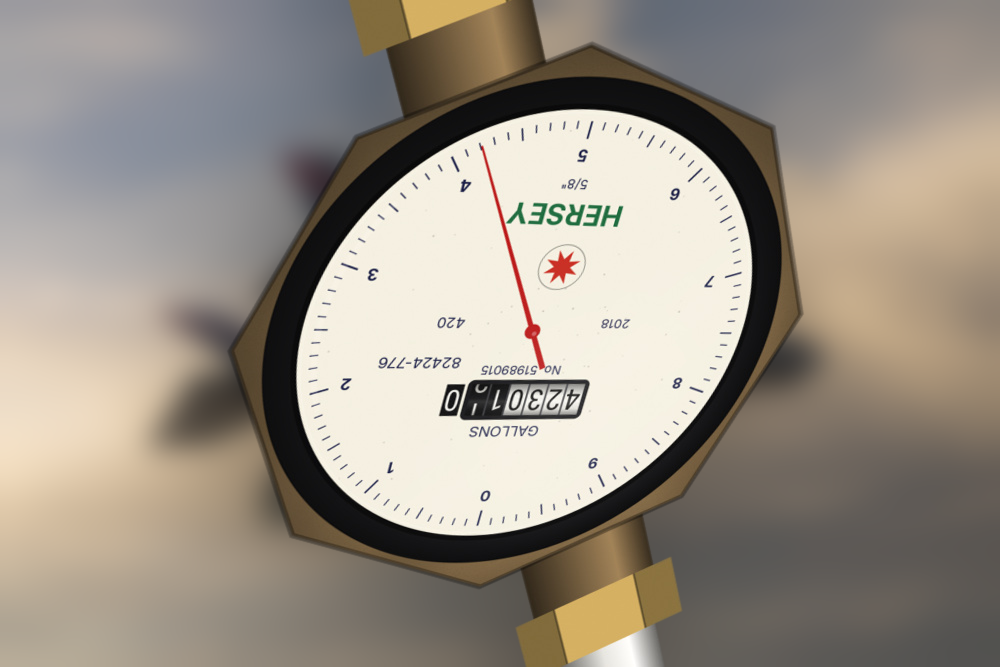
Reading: 4230114.2
